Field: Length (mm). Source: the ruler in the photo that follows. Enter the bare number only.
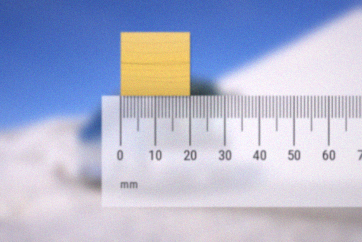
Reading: 20
